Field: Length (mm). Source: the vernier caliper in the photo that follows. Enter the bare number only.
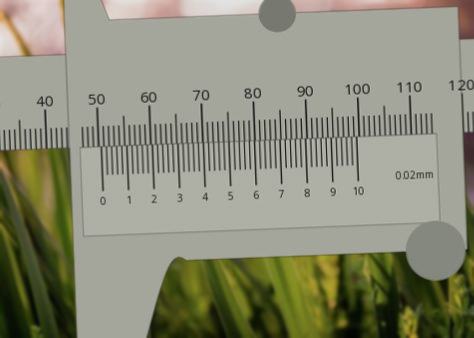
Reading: 50.5
